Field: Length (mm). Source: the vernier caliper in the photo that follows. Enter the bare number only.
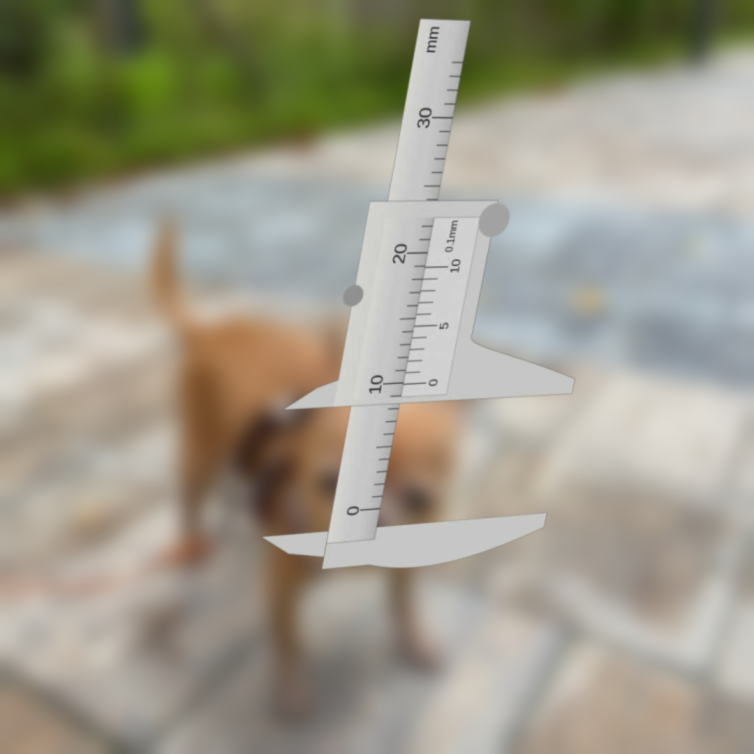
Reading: 9.9
